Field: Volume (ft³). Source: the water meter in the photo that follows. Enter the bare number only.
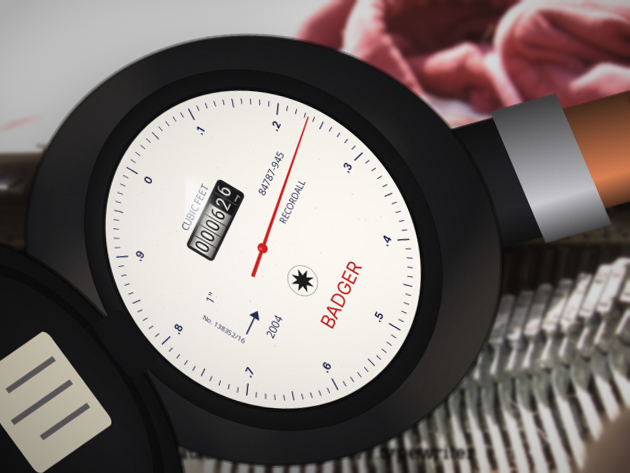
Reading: 626.23
